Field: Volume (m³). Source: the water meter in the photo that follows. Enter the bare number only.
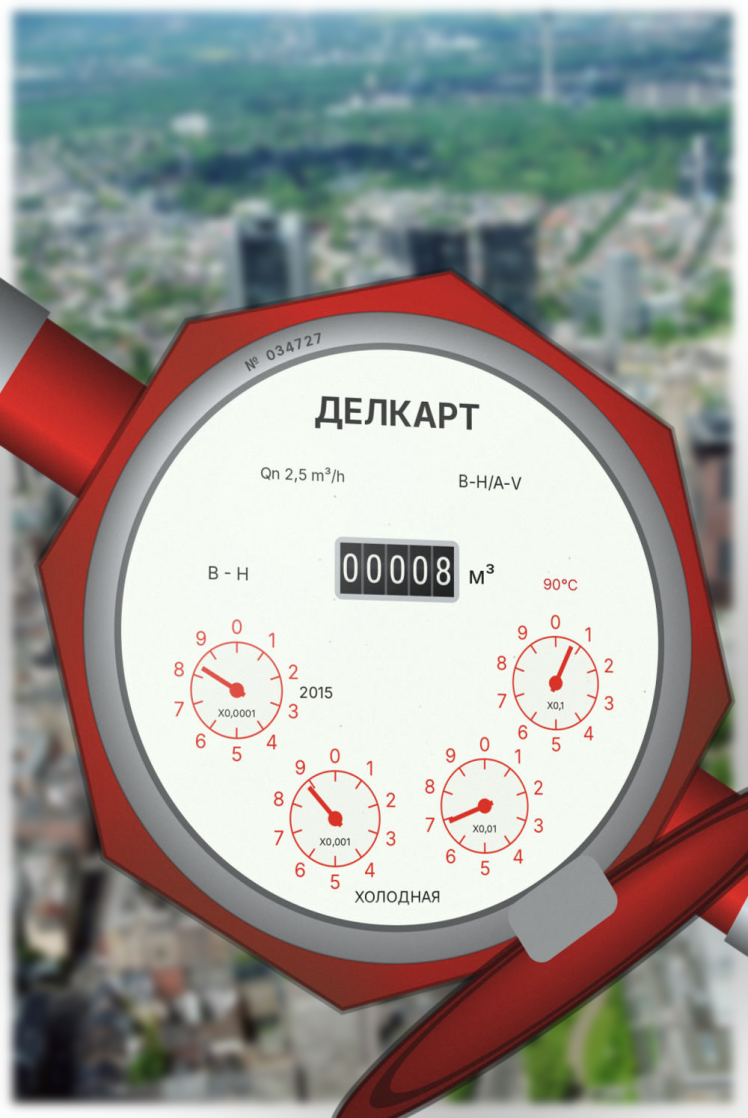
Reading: 8.0688
